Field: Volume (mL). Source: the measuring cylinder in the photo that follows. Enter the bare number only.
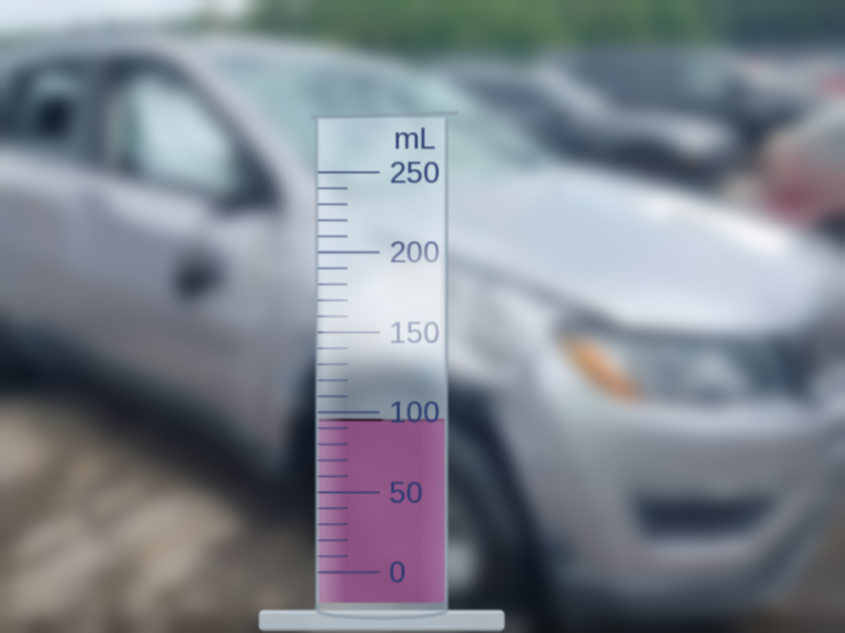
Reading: 95
